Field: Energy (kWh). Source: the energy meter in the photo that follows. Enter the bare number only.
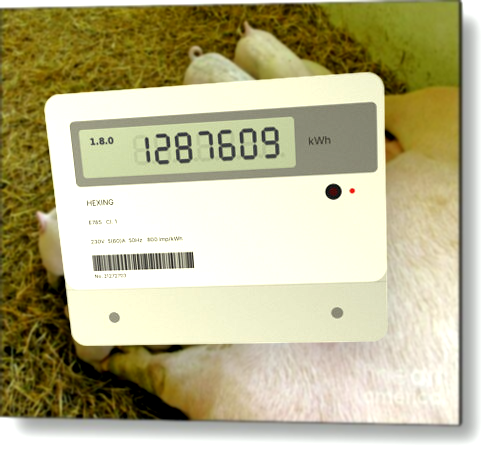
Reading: 1287609
